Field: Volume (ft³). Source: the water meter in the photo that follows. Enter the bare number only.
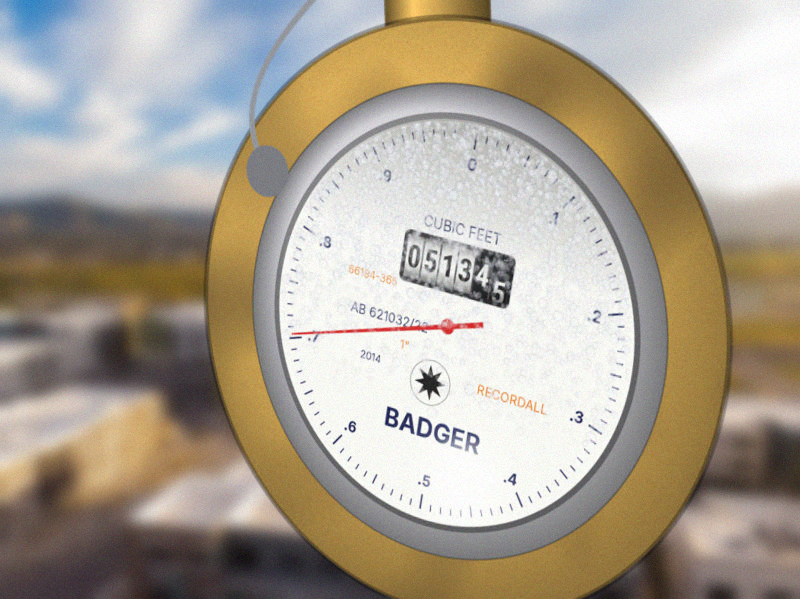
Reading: 51344.70
